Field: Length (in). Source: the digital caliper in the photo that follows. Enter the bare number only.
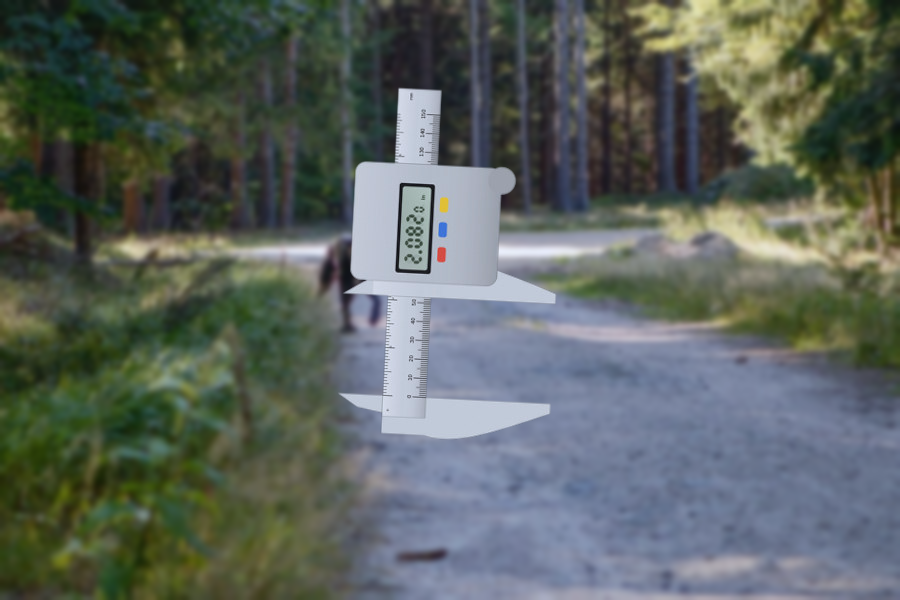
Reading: 2.0820
